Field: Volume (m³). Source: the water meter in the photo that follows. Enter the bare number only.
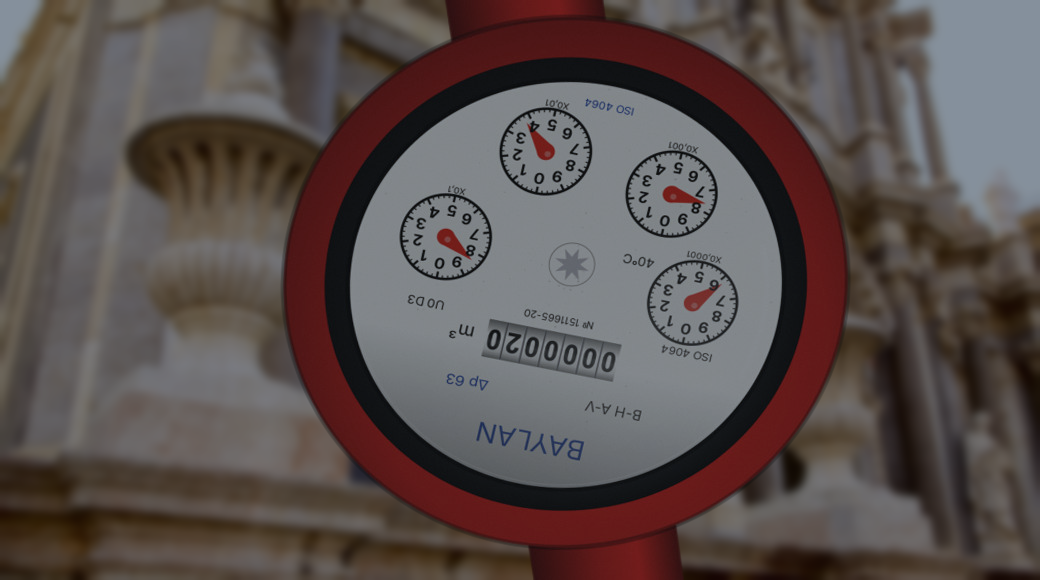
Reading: 20.8376
